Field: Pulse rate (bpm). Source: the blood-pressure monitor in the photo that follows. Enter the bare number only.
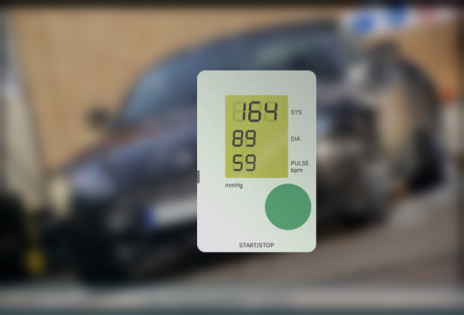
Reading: 59
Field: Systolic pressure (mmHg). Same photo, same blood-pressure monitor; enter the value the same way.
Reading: 164
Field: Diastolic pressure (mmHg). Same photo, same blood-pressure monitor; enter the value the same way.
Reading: 89
